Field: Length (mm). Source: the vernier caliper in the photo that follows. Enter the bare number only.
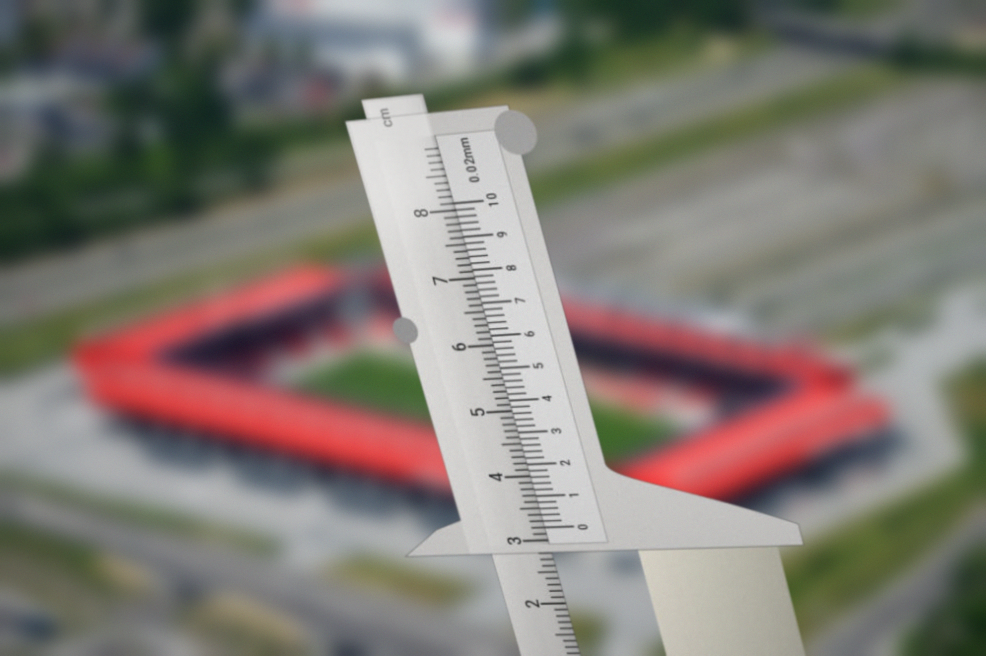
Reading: 32.0
